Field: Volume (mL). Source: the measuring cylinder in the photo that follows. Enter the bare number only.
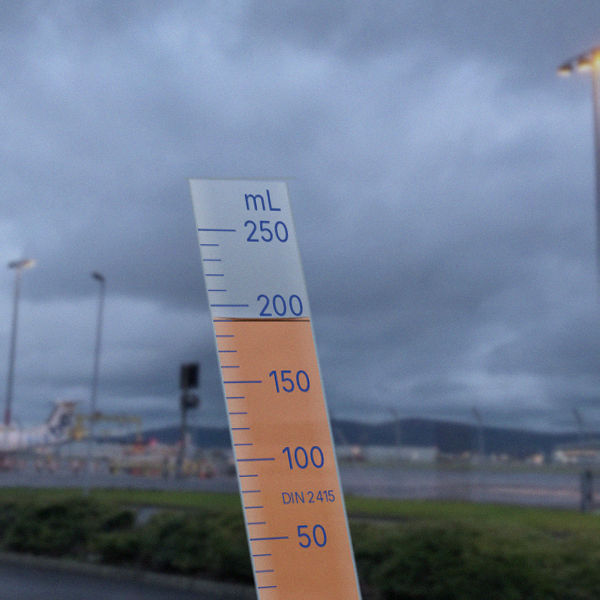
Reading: 190
